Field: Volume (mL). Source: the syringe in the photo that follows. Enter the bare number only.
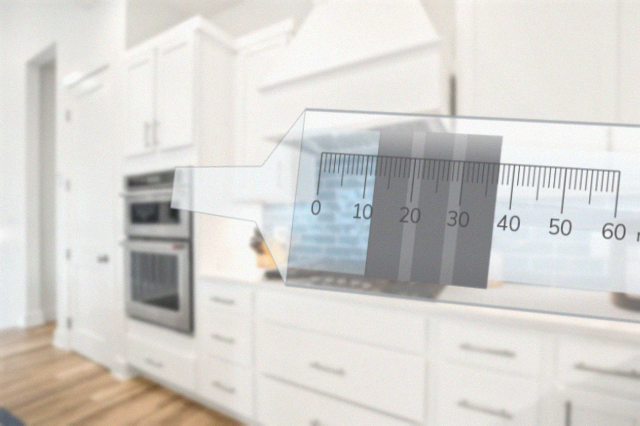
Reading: 12
